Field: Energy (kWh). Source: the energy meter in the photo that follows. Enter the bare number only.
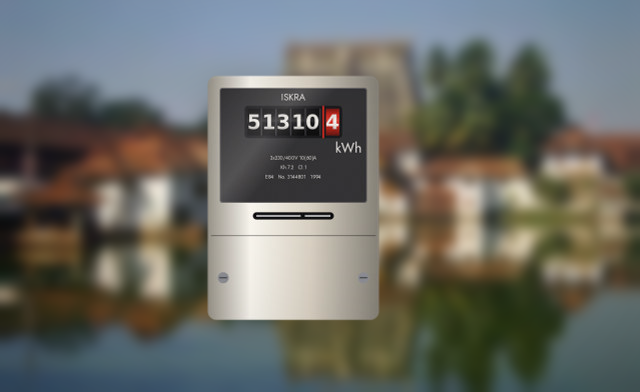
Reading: 51310.4
